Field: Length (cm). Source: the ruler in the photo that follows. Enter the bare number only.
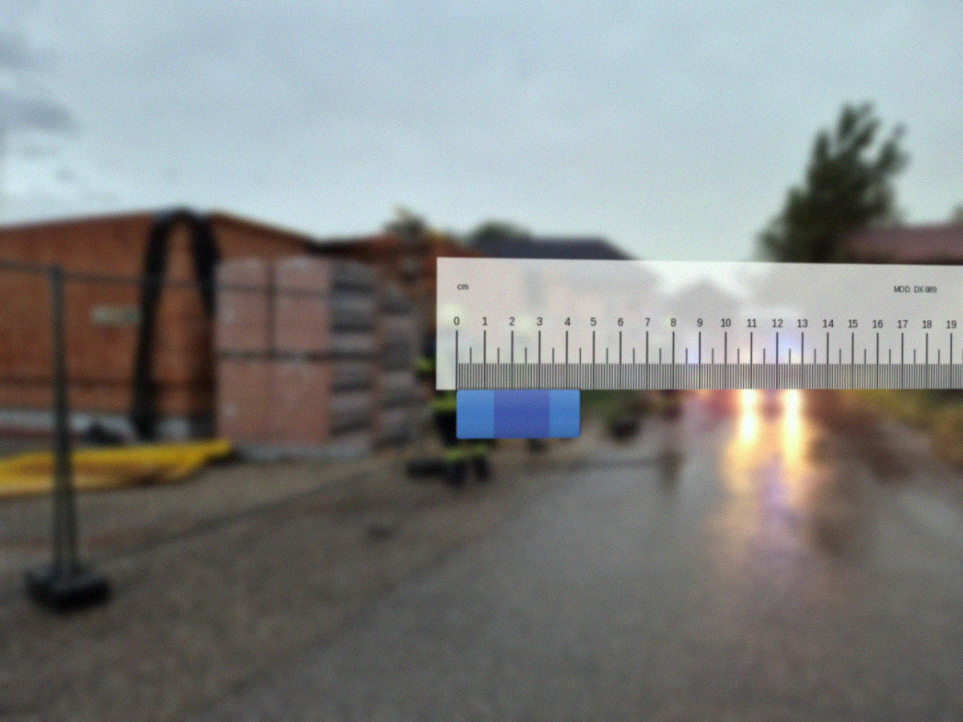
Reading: 4.5
